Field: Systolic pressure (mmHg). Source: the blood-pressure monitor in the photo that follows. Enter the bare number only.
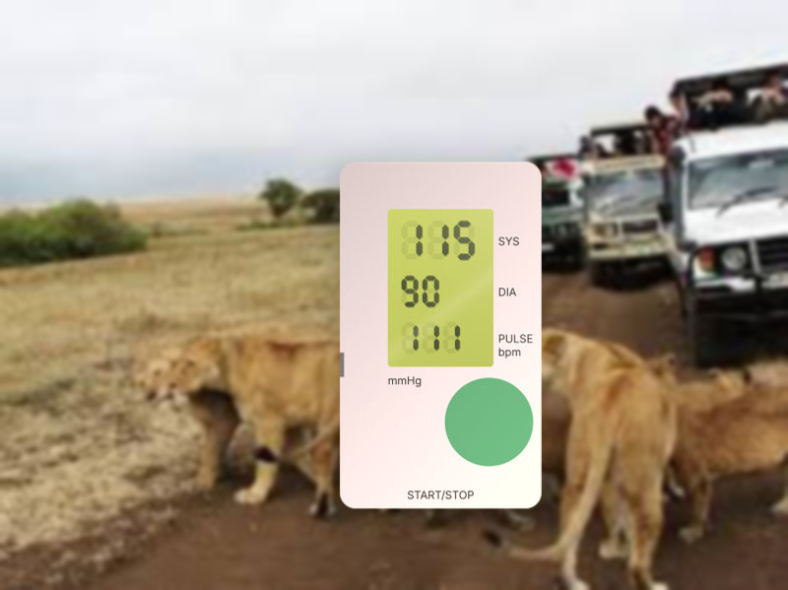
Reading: 115
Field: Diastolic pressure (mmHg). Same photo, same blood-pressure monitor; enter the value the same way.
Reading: 90
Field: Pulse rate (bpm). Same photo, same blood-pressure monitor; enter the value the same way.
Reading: 111
